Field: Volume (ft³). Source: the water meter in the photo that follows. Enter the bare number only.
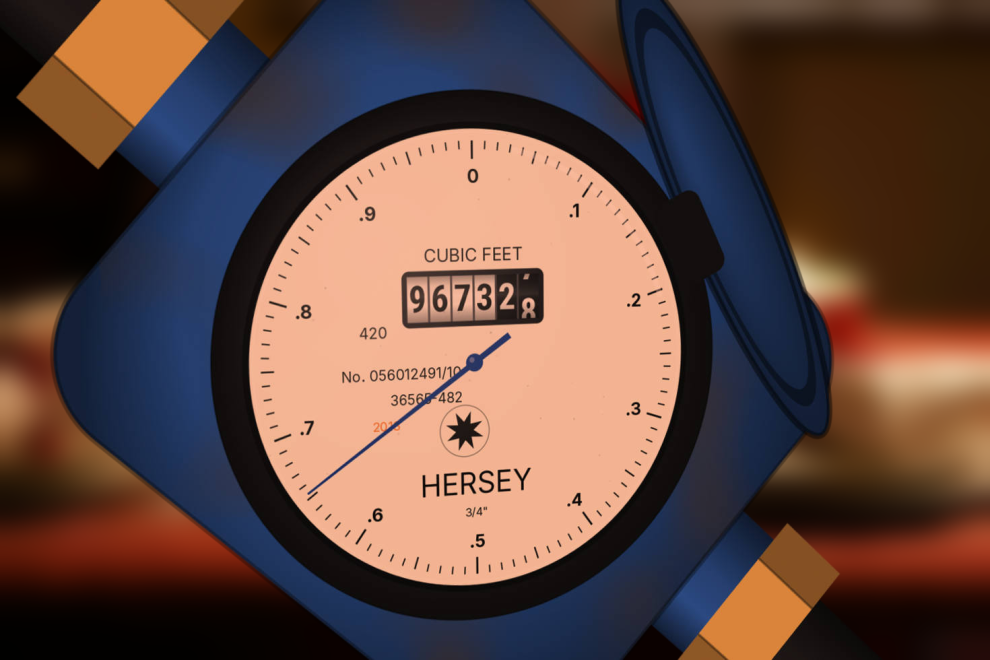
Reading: 967327.65
